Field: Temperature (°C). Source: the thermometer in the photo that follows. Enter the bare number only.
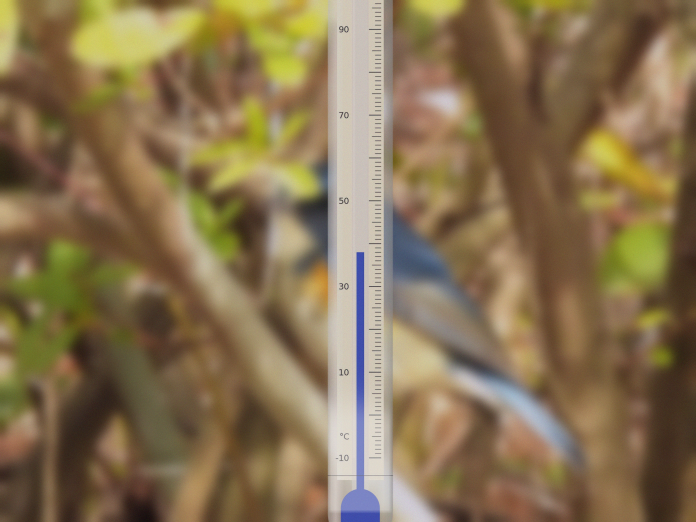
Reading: 38
